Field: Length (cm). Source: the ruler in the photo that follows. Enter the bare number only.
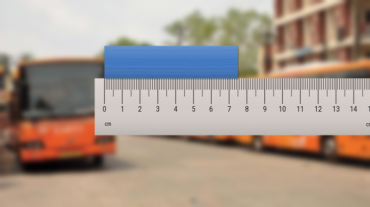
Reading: 7.5
